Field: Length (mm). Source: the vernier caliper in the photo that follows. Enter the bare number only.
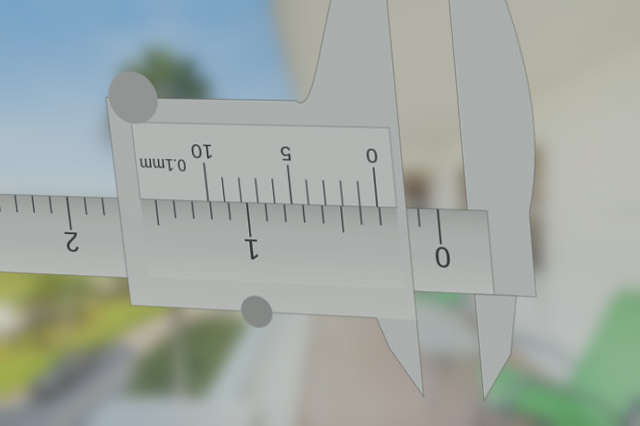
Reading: 3.1
